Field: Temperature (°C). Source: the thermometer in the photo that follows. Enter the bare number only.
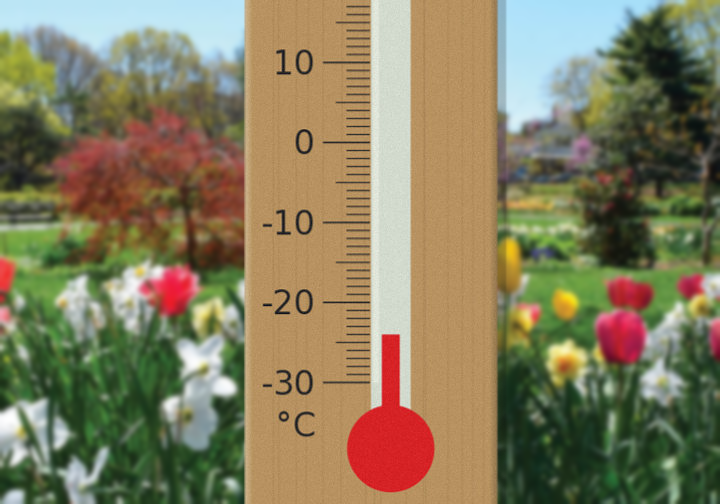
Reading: -24
